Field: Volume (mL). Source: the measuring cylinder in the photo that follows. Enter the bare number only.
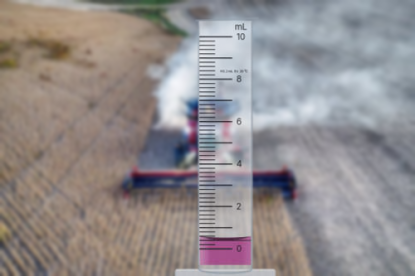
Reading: 0.4
